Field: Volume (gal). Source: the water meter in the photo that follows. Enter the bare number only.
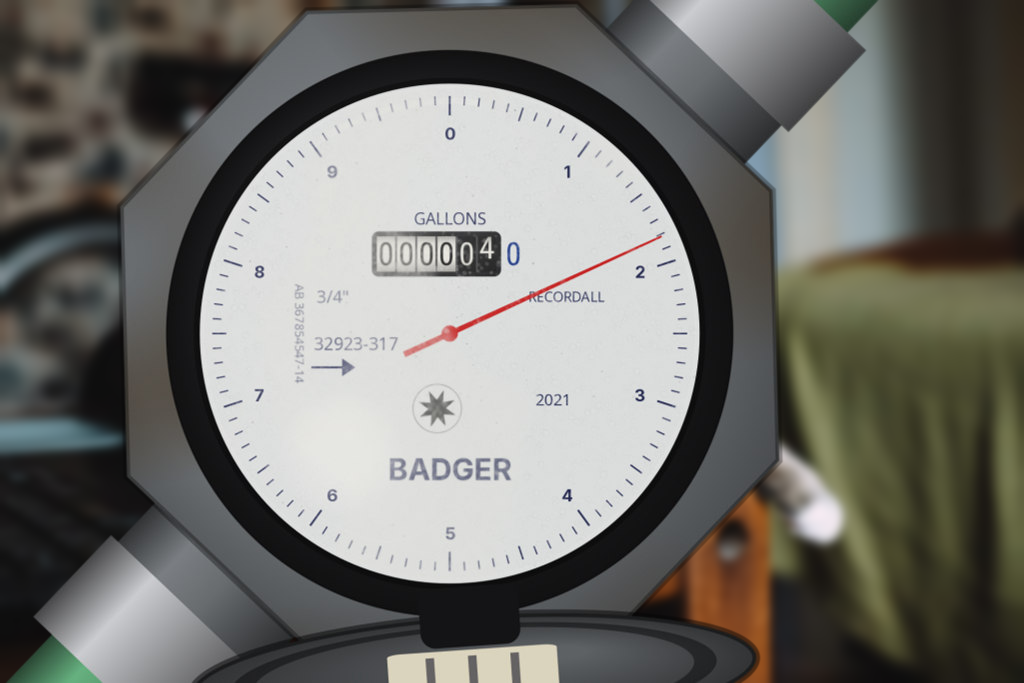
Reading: 41.8
